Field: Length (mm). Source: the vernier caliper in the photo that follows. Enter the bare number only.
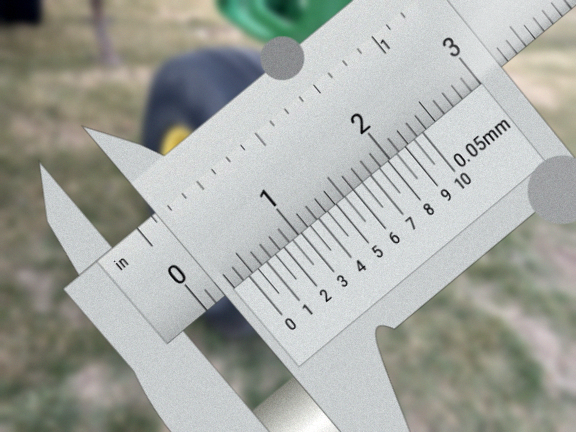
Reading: 4.6
